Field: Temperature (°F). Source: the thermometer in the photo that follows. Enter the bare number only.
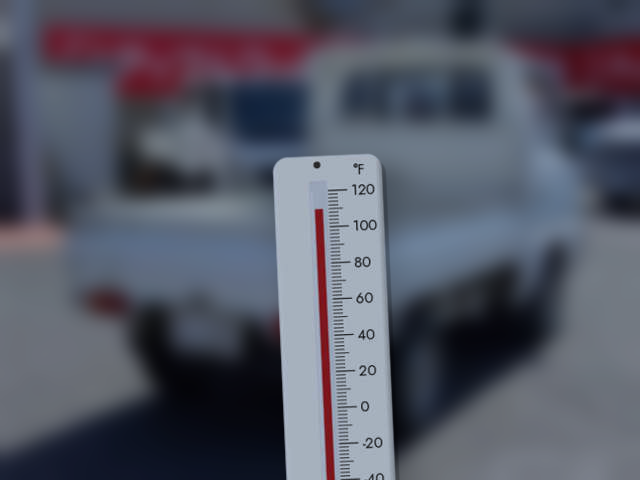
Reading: 110
